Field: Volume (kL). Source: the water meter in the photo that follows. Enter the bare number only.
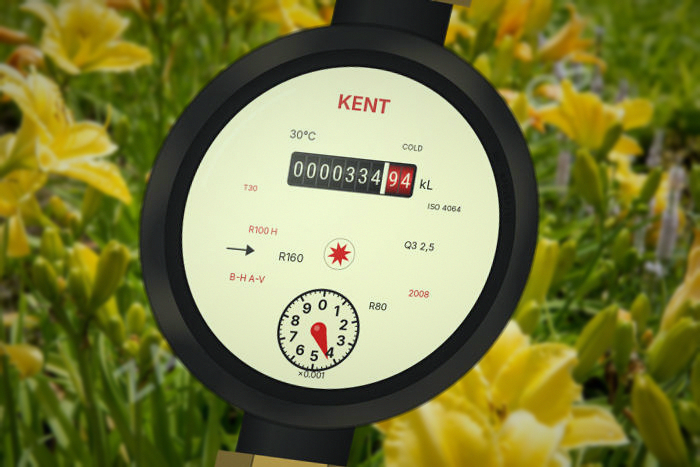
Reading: 334.944
